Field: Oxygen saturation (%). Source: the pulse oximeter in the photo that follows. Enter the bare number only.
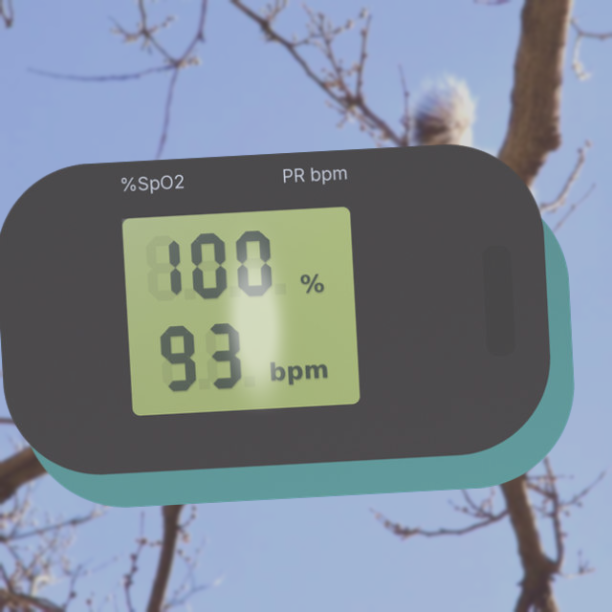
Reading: 100
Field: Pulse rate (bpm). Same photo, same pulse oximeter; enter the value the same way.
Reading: 93
